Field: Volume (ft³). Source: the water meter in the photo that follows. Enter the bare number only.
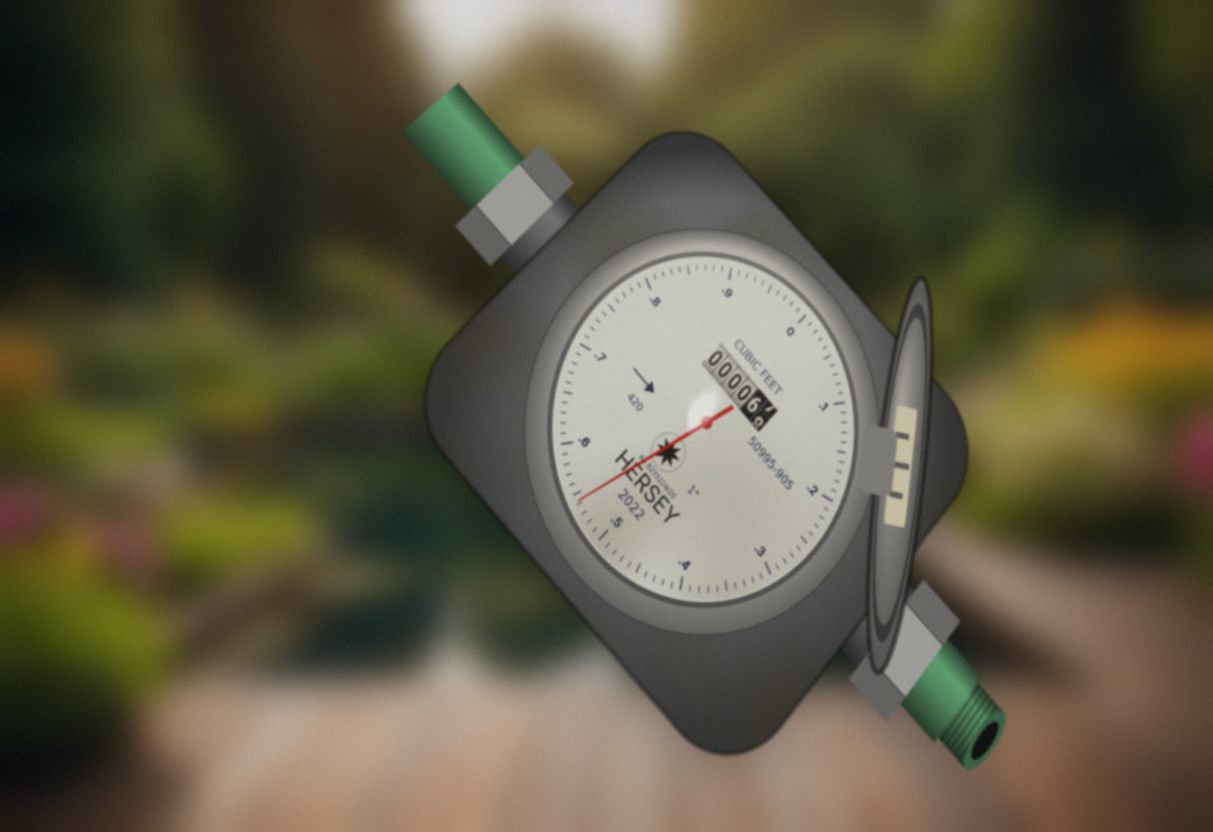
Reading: 67.54
